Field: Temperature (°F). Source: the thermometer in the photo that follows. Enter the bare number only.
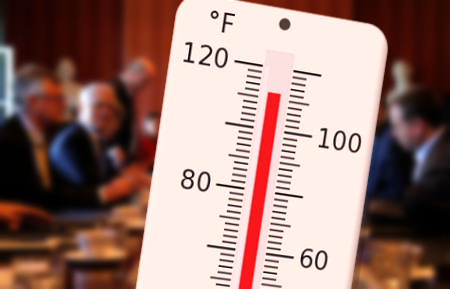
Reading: 112
